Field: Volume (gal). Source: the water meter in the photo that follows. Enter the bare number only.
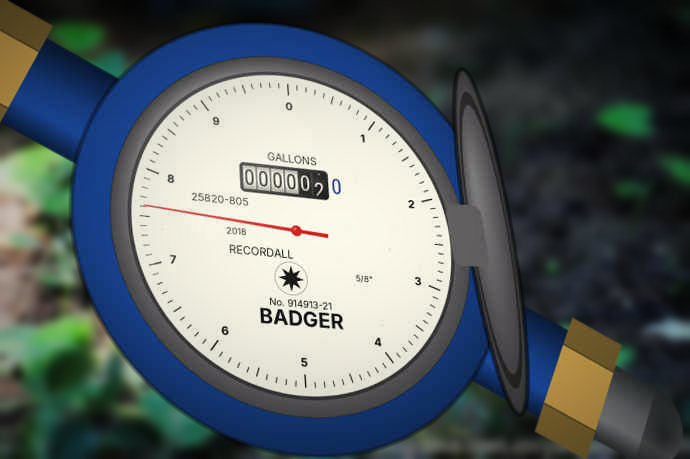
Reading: 17.6
